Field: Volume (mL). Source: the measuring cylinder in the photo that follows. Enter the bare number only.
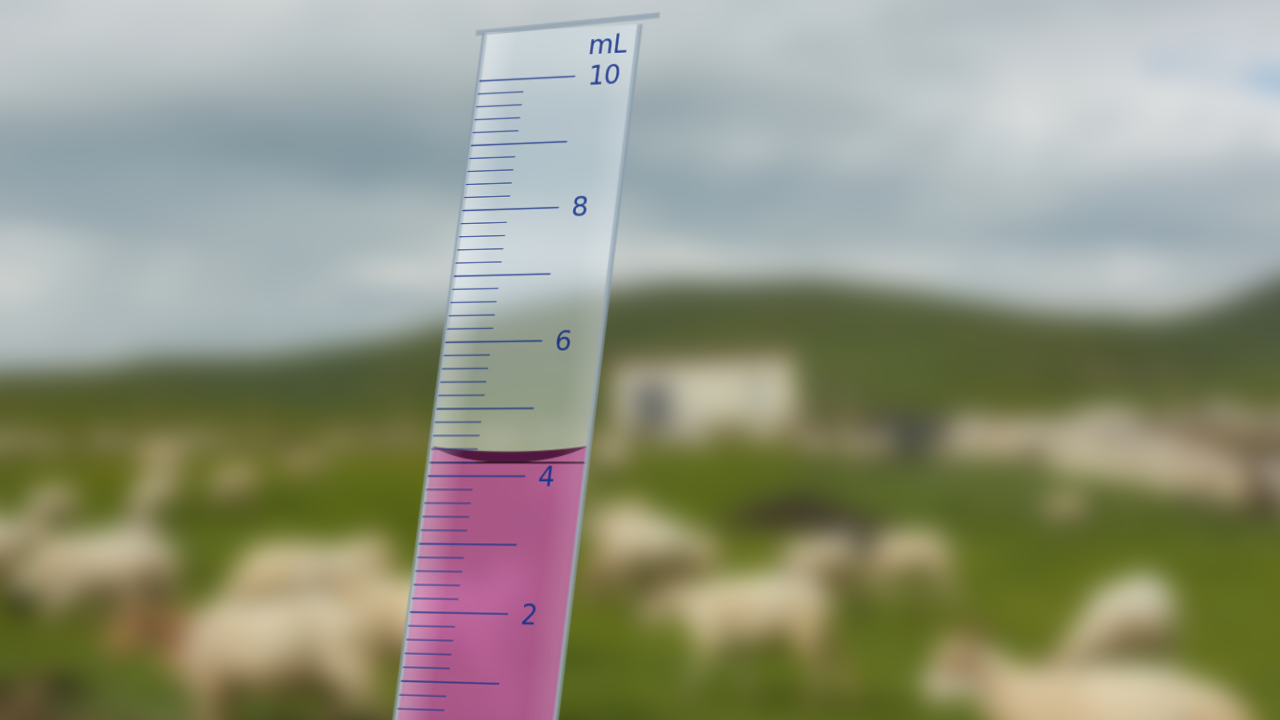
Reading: 4.2
